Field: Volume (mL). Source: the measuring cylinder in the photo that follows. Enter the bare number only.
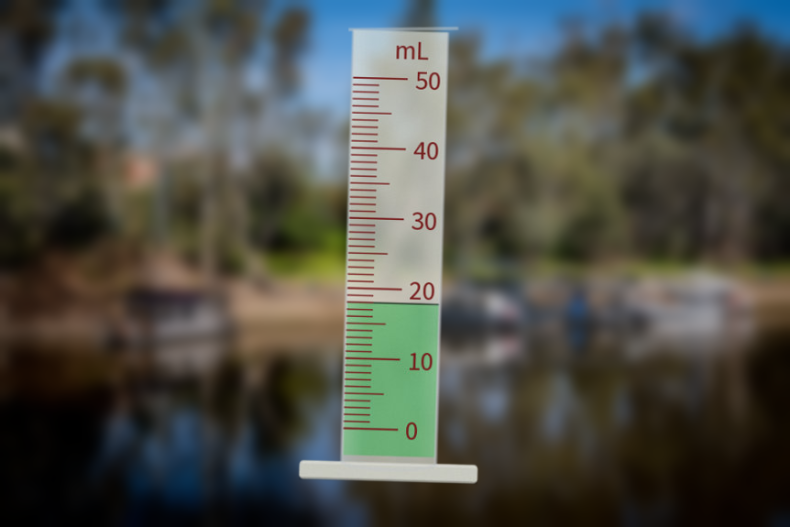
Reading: 18
